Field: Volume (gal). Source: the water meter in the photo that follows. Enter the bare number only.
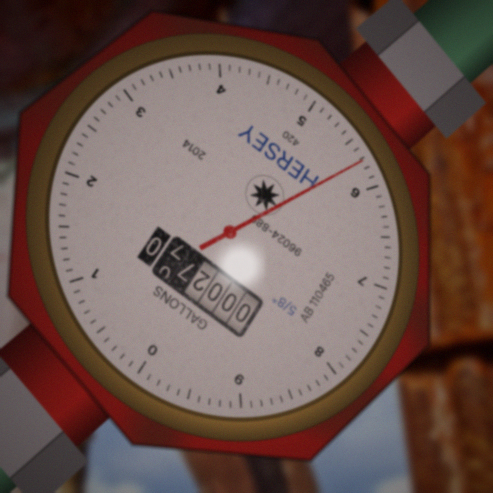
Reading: 2765.7
